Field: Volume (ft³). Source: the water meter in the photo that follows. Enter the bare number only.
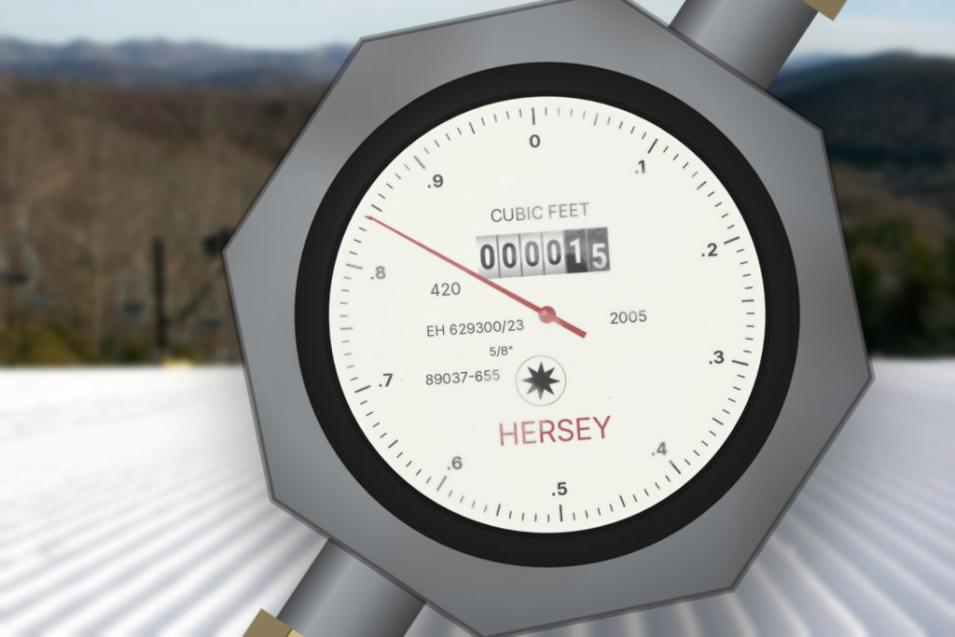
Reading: 14.84
